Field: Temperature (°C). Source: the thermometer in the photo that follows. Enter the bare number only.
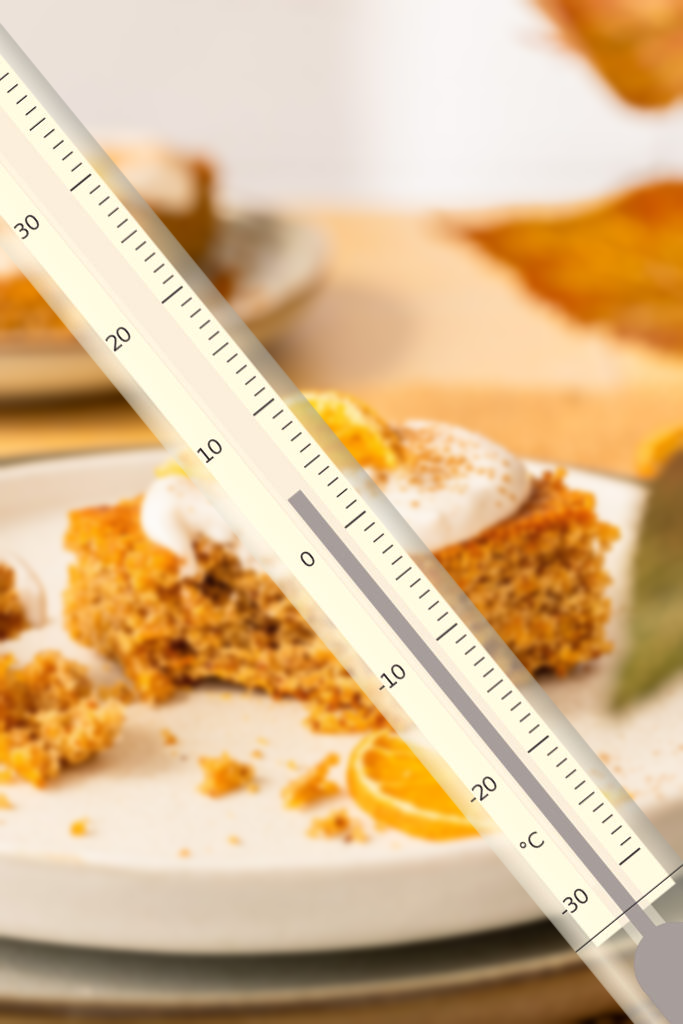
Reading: 4
